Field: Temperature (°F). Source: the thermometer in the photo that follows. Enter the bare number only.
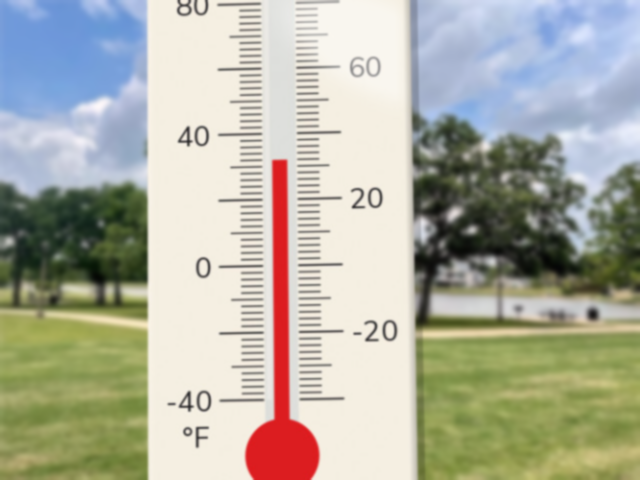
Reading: 32
